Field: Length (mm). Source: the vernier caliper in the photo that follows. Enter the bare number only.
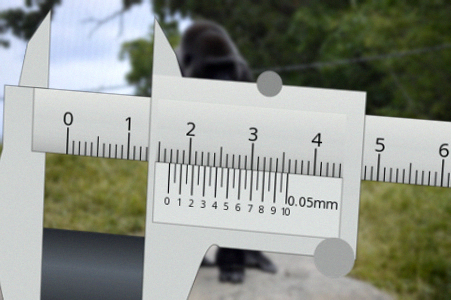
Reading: 16.8
